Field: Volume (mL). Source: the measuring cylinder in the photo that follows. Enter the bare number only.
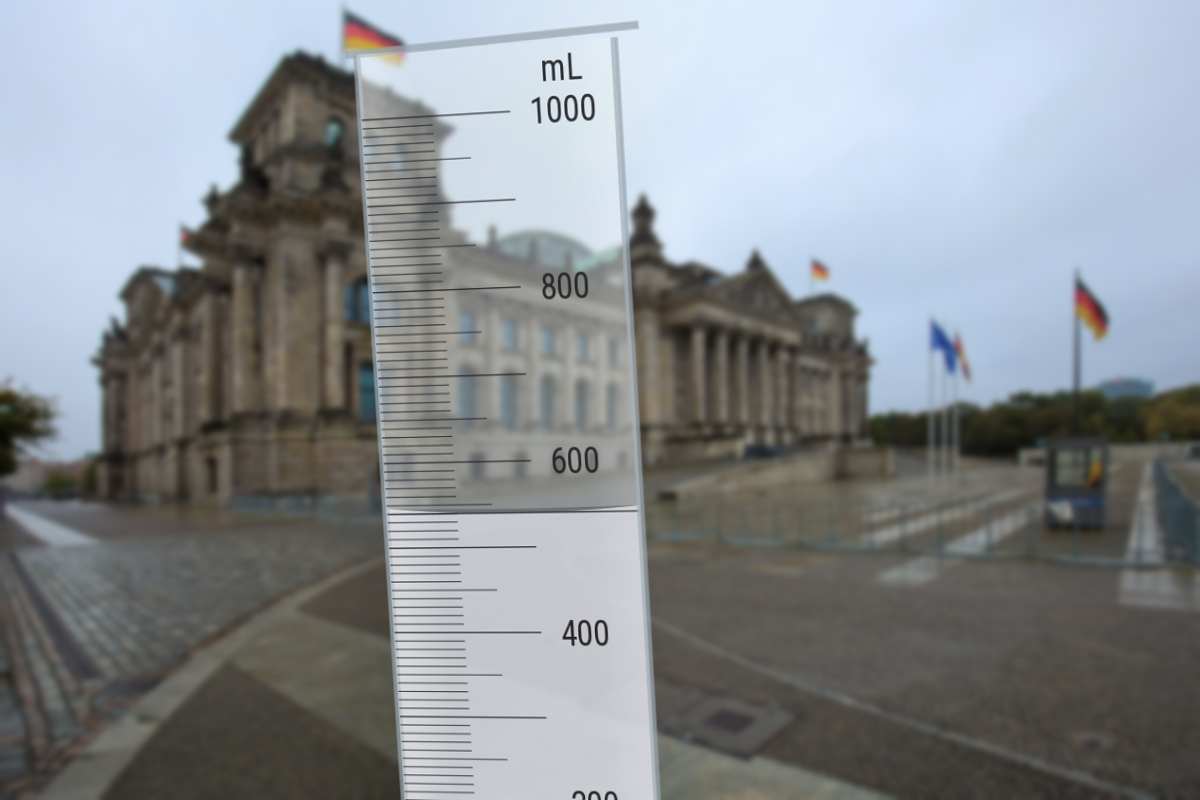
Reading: 540
